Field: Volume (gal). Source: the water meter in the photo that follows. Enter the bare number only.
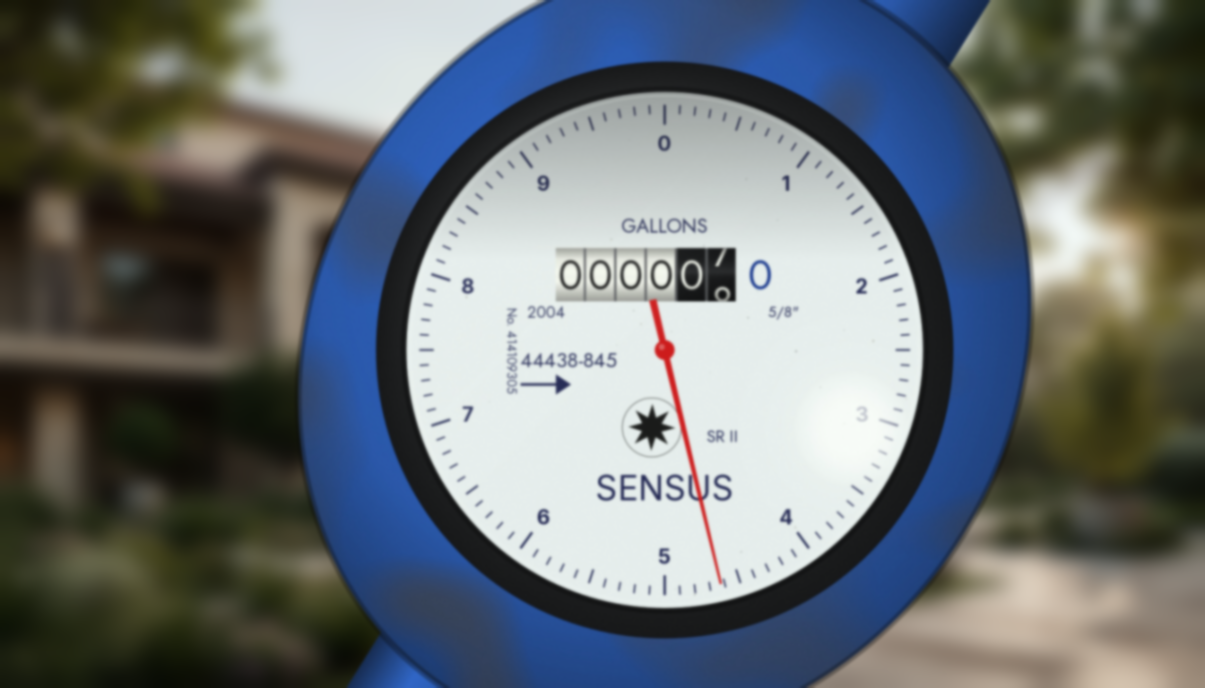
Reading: 74.6
